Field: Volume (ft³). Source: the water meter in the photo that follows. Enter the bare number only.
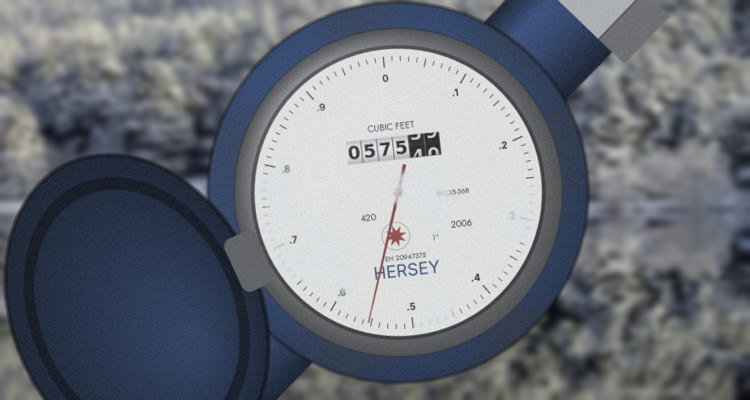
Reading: 57539.55
